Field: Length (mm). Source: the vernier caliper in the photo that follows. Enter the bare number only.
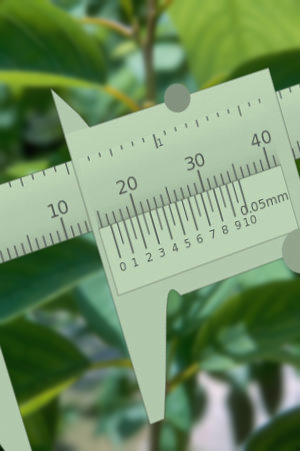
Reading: 16.2
